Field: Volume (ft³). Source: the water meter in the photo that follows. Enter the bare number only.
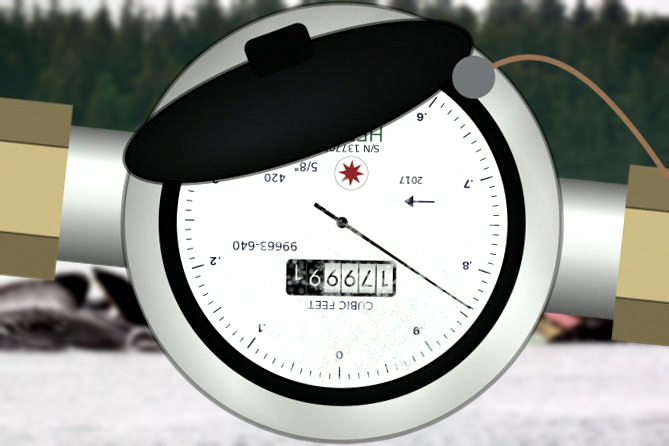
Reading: 179990.84
